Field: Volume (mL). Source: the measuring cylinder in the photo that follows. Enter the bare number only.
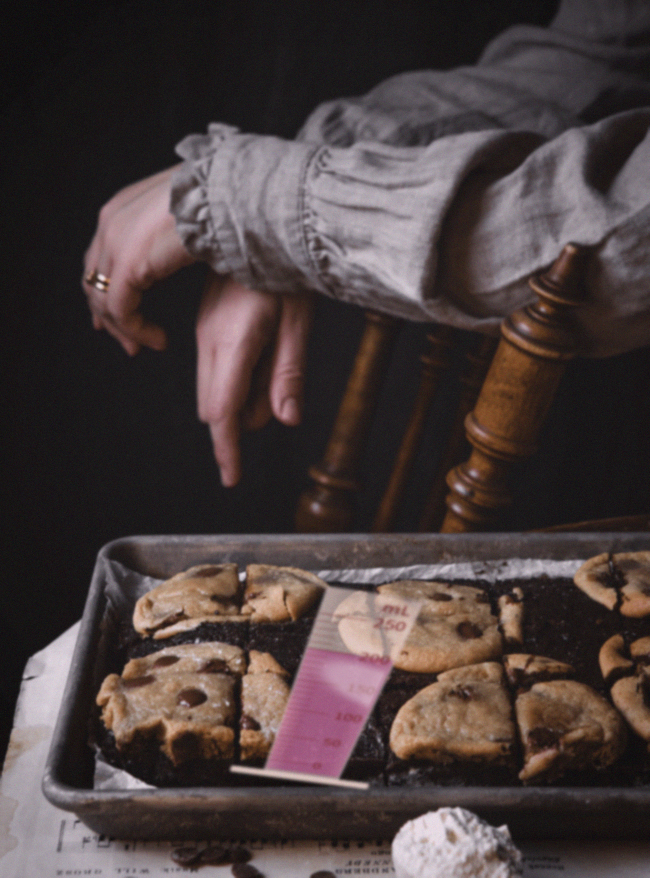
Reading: 200
